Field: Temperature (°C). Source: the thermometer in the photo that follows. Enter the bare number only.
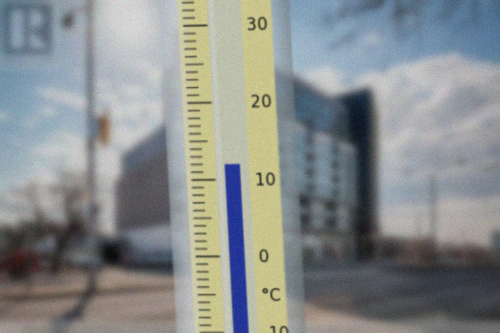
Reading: 12
